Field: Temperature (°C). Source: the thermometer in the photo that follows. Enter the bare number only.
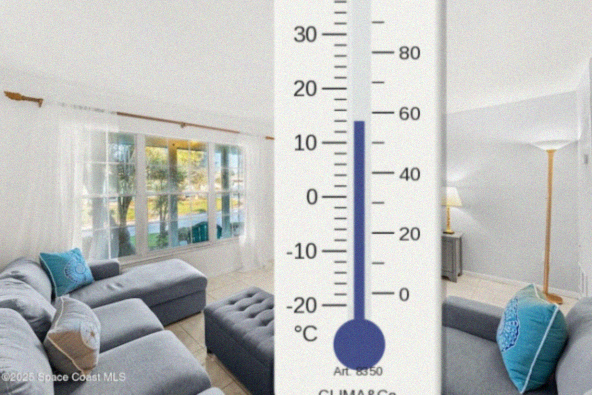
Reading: 14
